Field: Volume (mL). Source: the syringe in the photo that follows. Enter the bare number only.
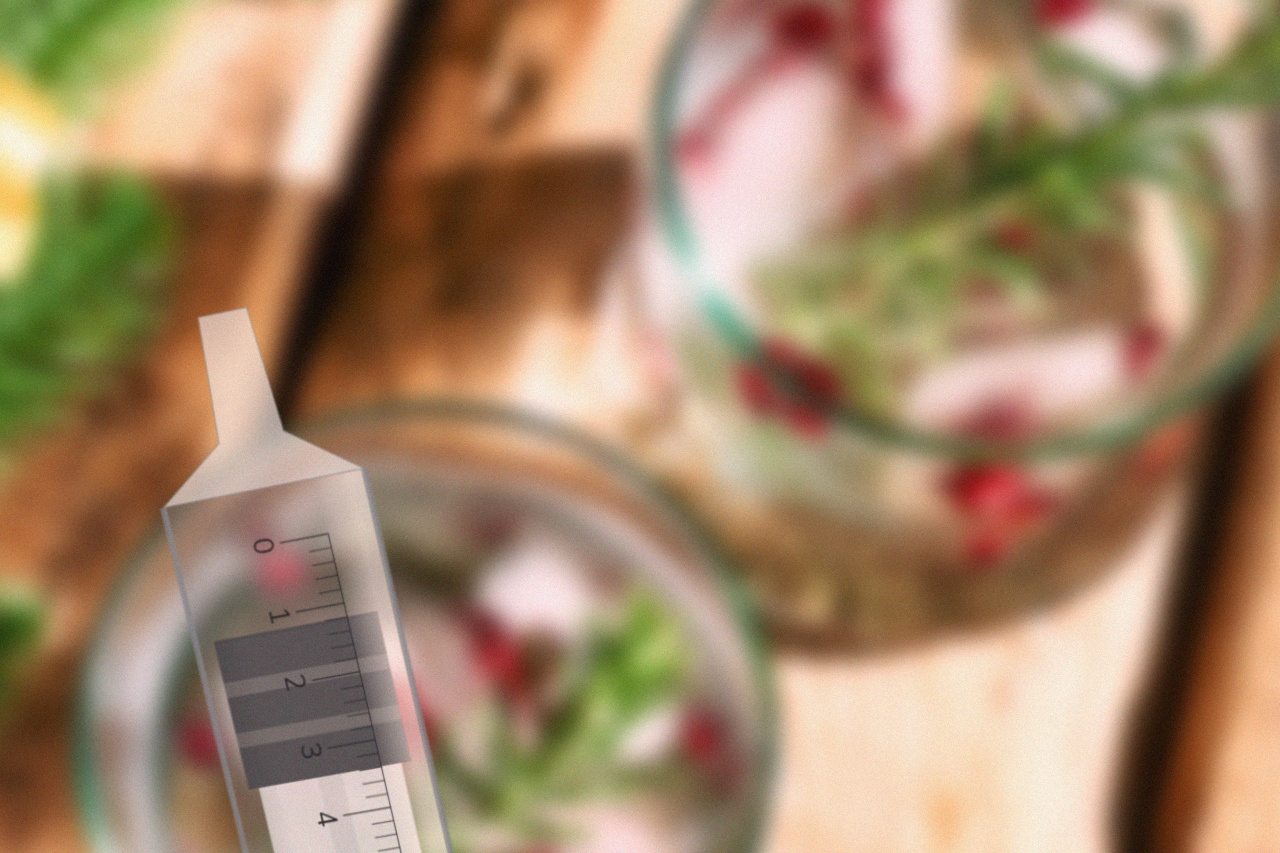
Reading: 1.2
